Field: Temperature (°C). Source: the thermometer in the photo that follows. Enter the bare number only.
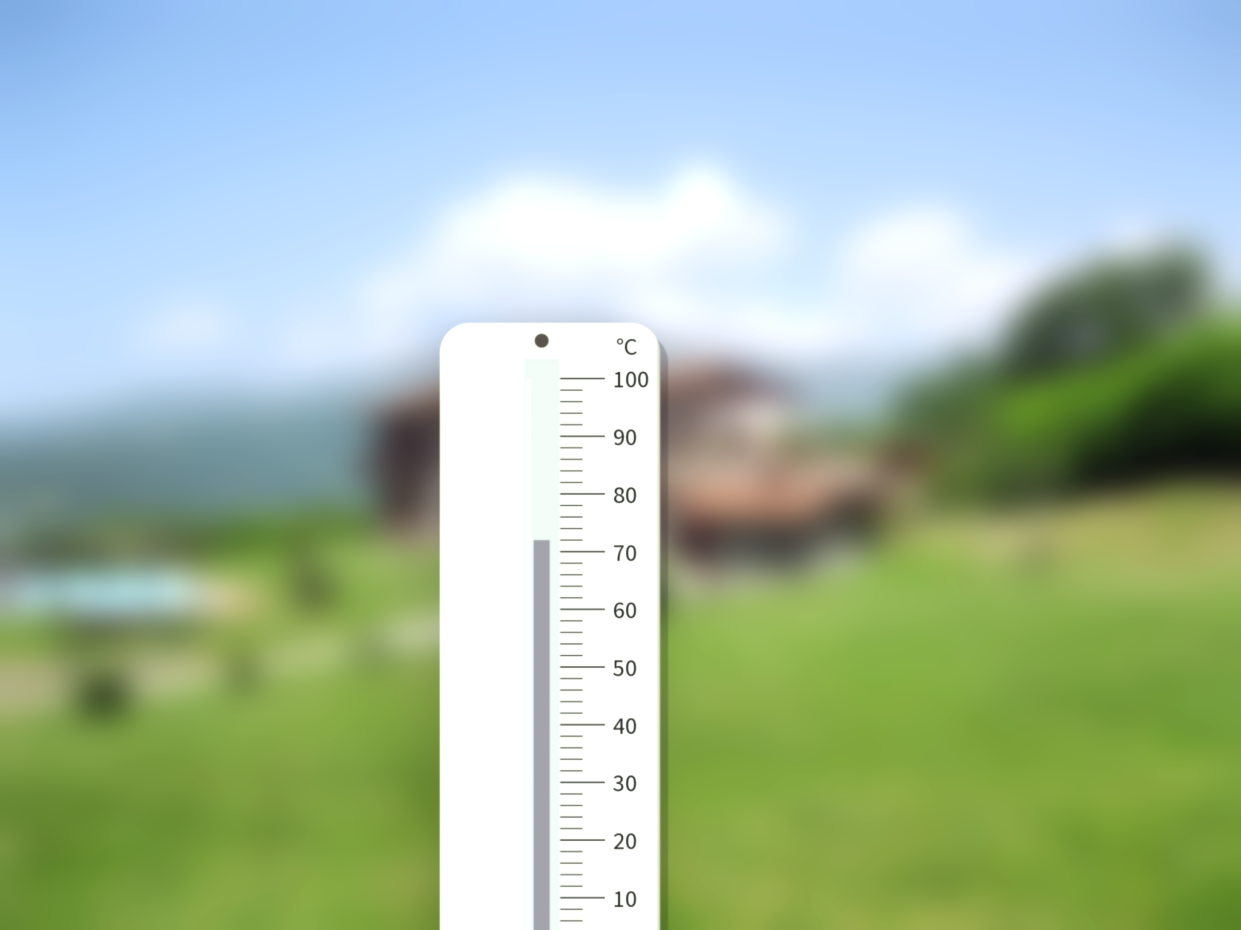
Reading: 72
